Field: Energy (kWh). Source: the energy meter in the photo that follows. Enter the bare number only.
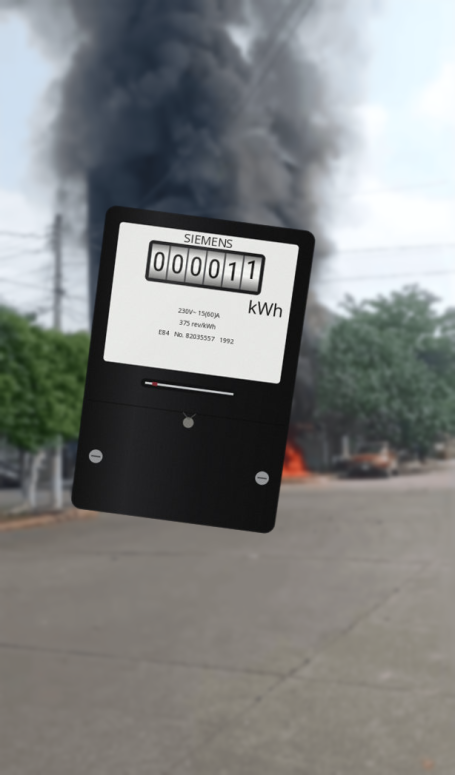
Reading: 11
